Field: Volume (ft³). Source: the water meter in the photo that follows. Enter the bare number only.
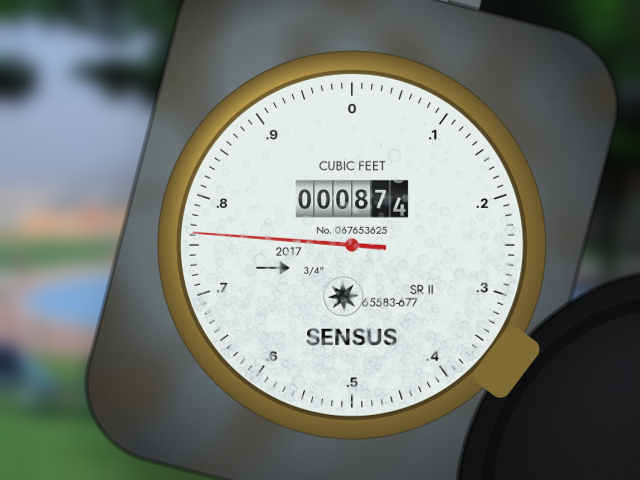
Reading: 873.76
